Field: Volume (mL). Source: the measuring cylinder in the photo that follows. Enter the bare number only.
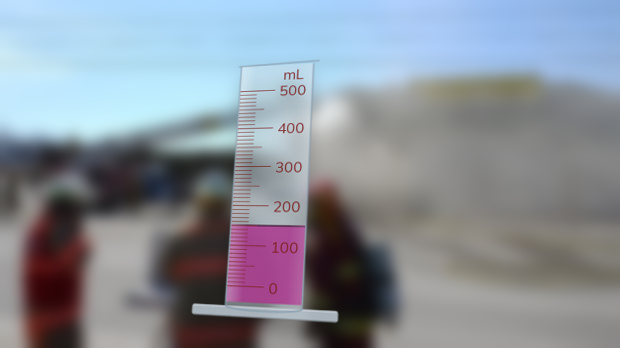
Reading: 150
